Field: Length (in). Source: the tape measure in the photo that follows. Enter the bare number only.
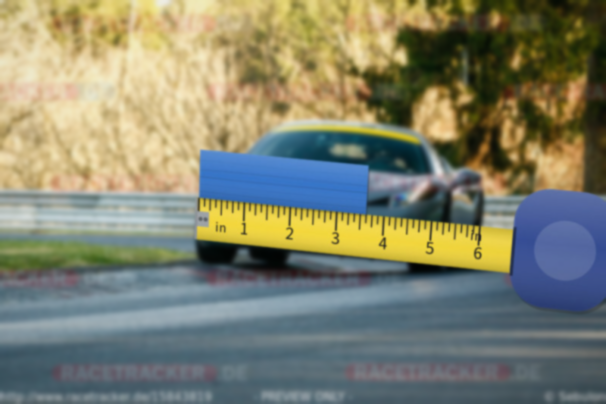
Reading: 3.625
